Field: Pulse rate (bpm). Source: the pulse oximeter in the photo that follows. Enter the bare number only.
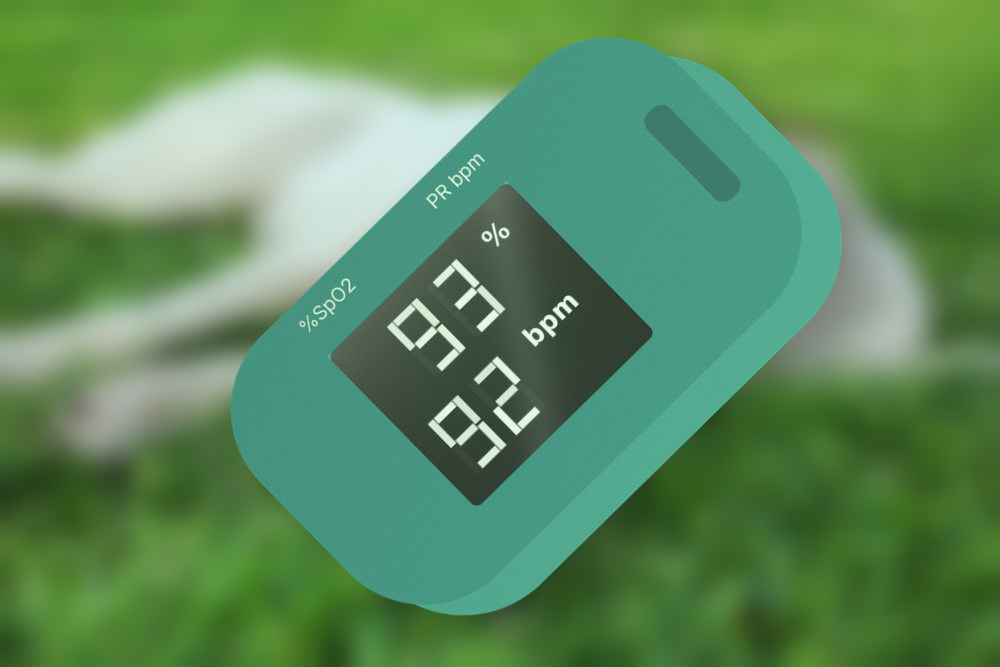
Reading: 92
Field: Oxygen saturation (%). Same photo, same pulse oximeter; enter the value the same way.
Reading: 93
